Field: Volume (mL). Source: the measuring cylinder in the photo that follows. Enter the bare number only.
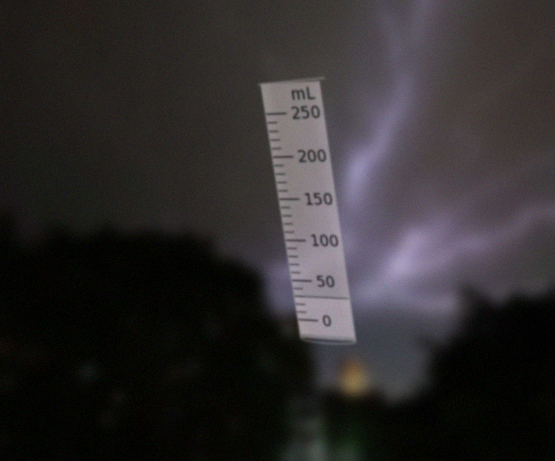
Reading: 30
